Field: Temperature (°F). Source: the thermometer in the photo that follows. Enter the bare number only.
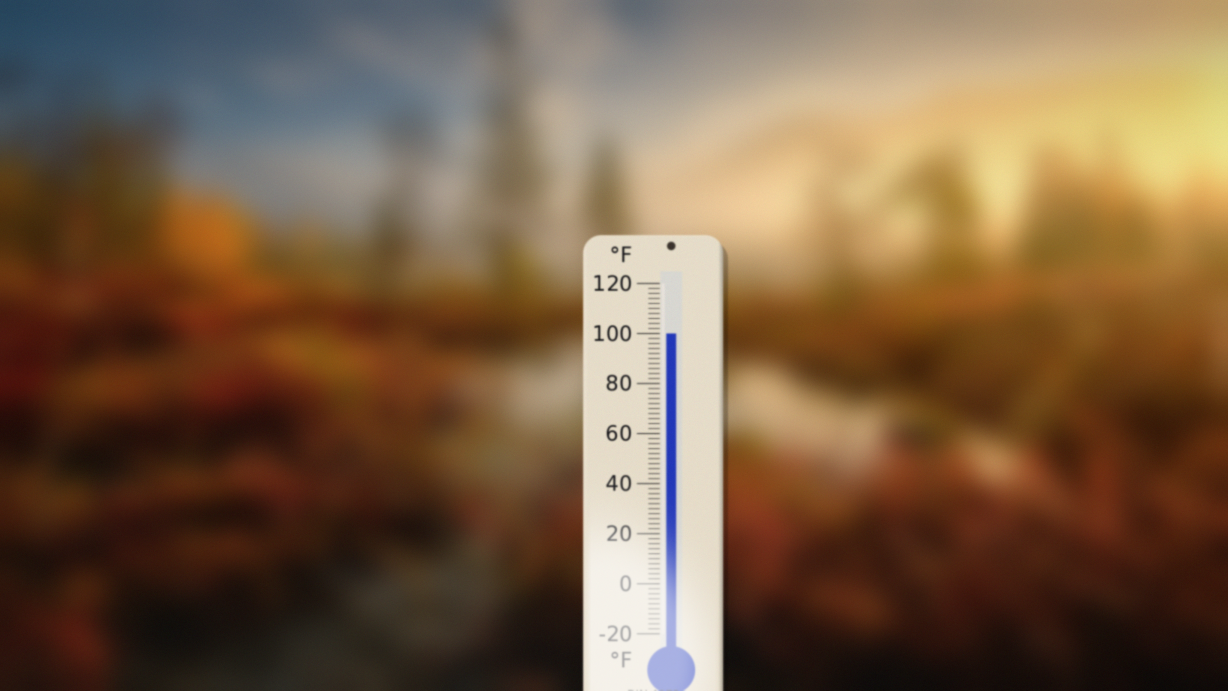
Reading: 100
